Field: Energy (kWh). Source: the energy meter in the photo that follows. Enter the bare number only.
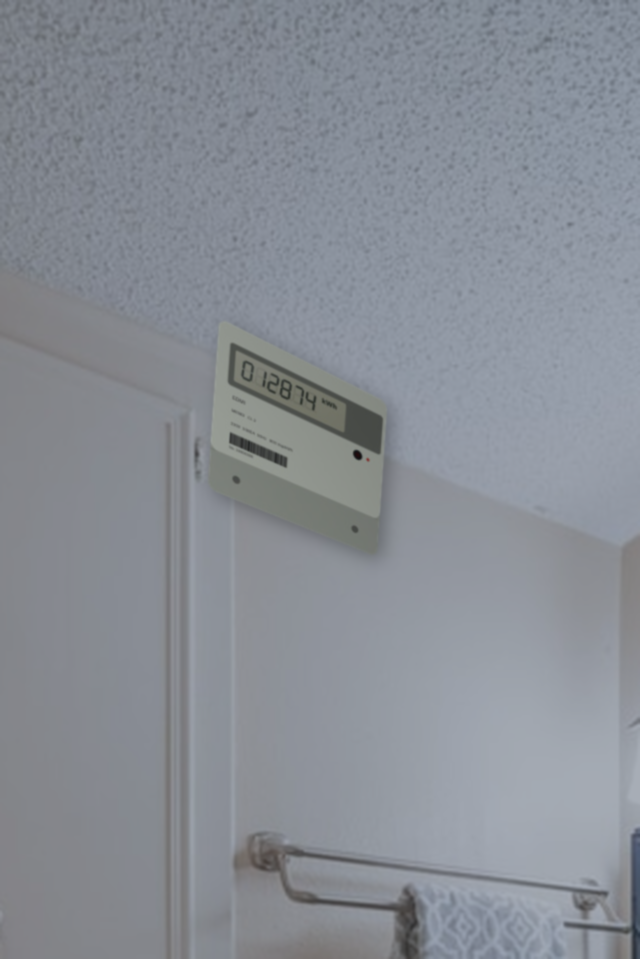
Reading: 12874
